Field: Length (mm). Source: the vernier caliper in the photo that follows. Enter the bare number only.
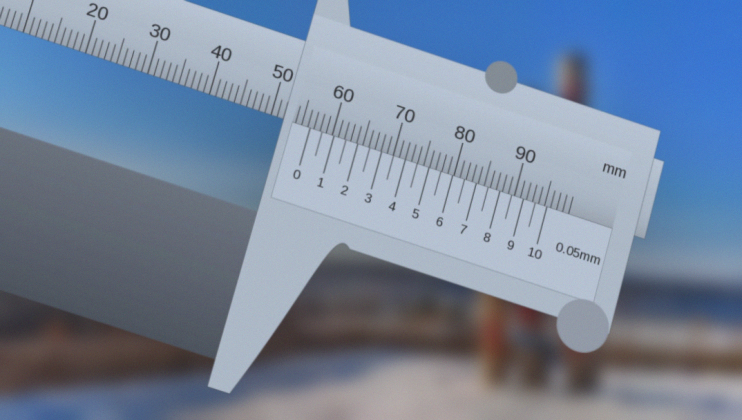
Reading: 56.4
